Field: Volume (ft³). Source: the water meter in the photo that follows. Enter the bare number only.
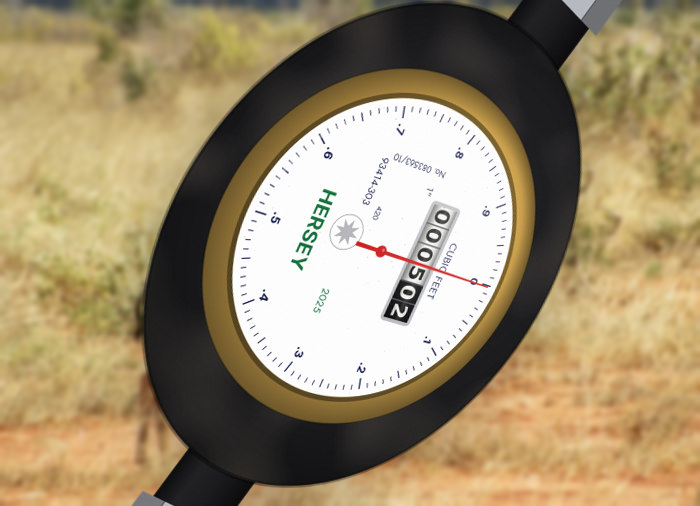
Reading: 502.00
